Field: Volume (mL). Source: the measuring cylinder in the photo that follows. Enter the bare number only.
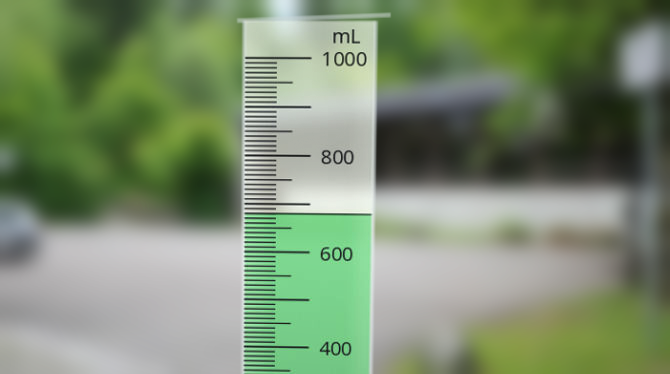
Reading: 680
